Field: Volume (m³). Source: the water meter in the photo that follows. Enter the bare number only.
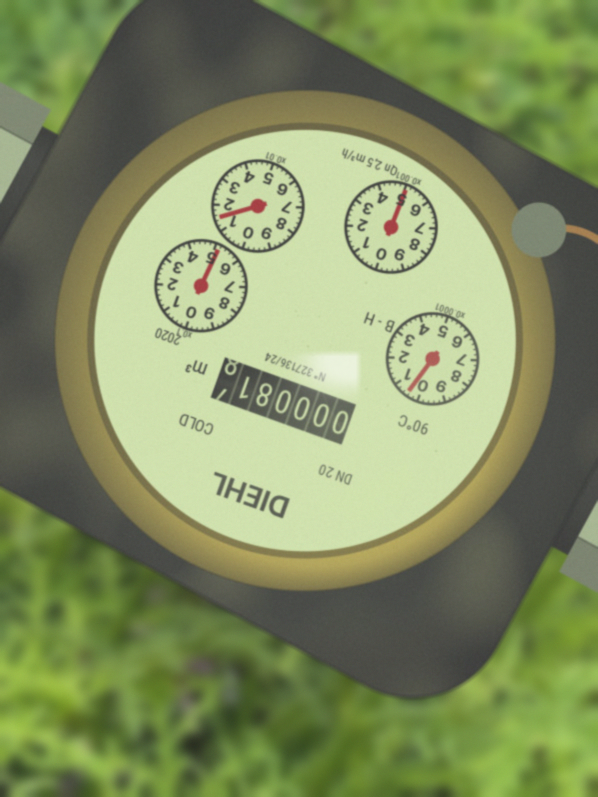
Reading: 817.5150
